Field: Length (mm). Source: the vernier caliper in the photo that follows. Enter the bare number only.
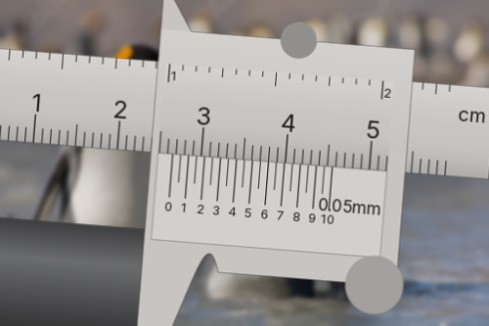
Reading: 26.6
